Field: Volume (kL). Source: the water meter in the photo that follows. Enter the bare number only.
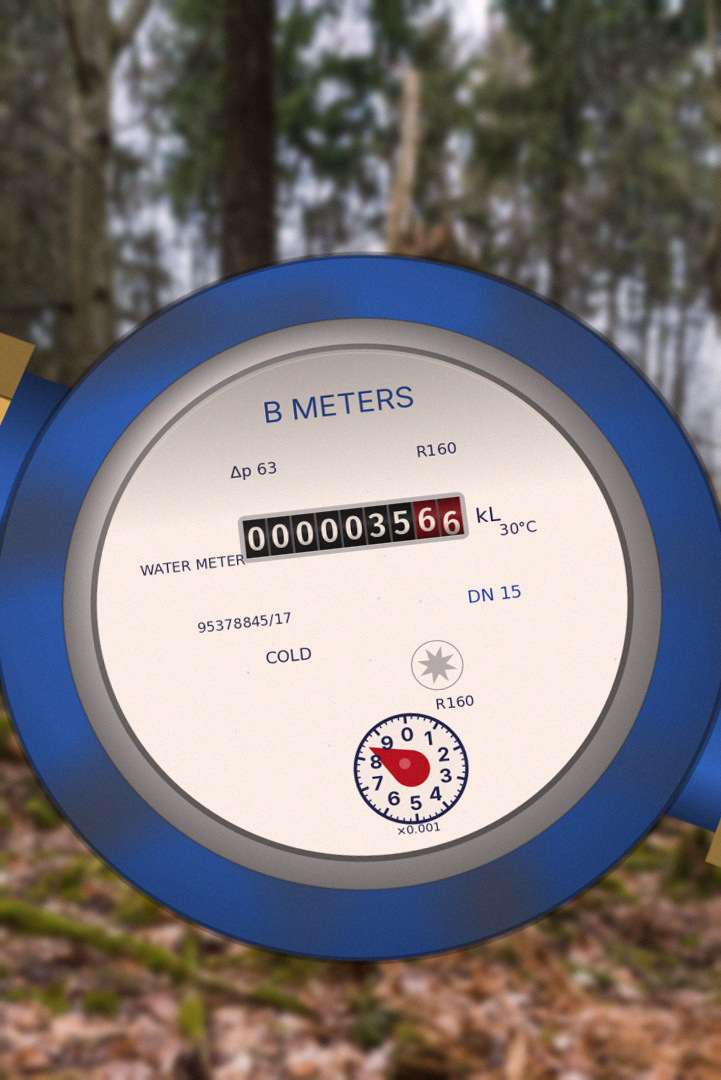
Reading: 35.658
